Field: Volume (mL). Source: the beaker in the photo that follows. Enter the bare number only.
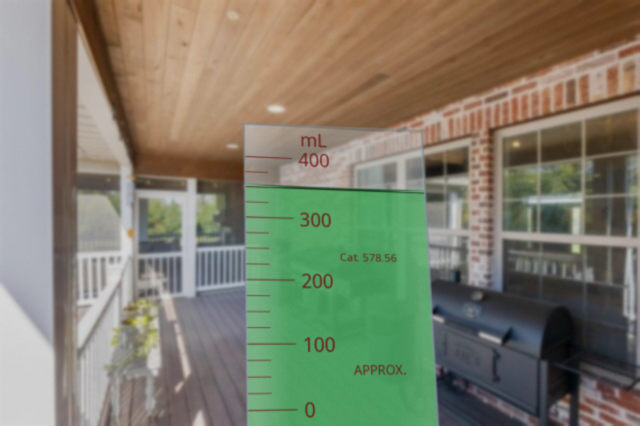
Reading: 350
